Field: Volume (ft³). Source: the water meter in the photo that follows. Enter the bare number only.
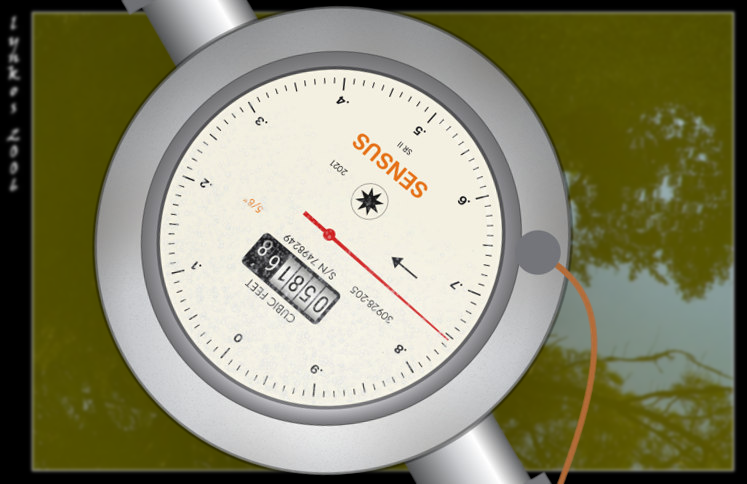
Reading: 58167.75
